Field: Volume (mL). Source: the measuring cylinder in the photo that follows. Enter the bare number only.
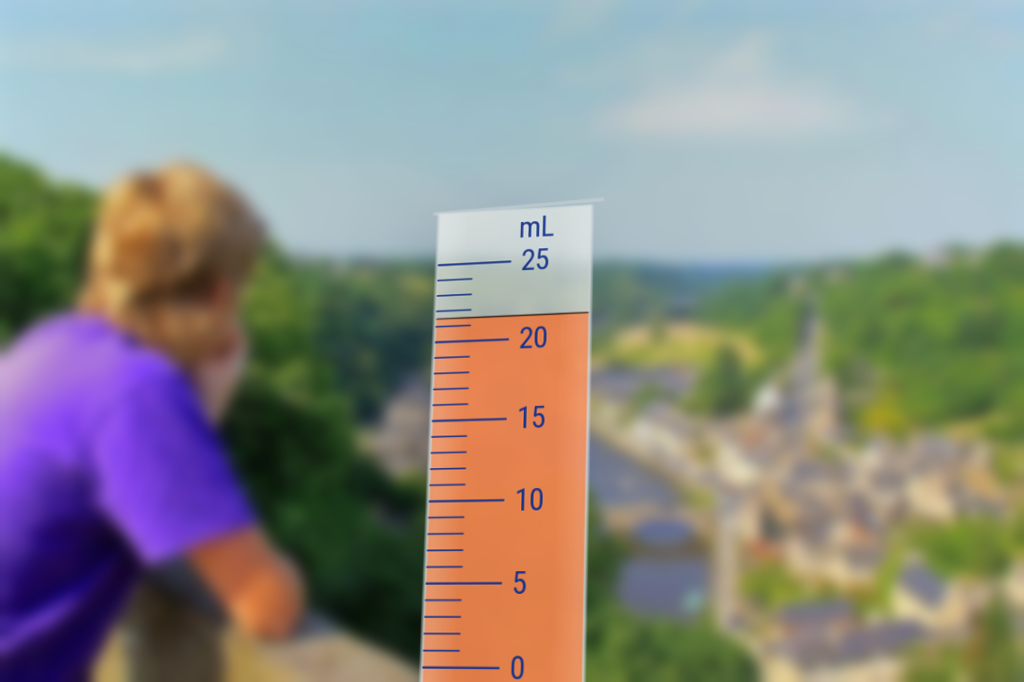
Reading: 21.5
